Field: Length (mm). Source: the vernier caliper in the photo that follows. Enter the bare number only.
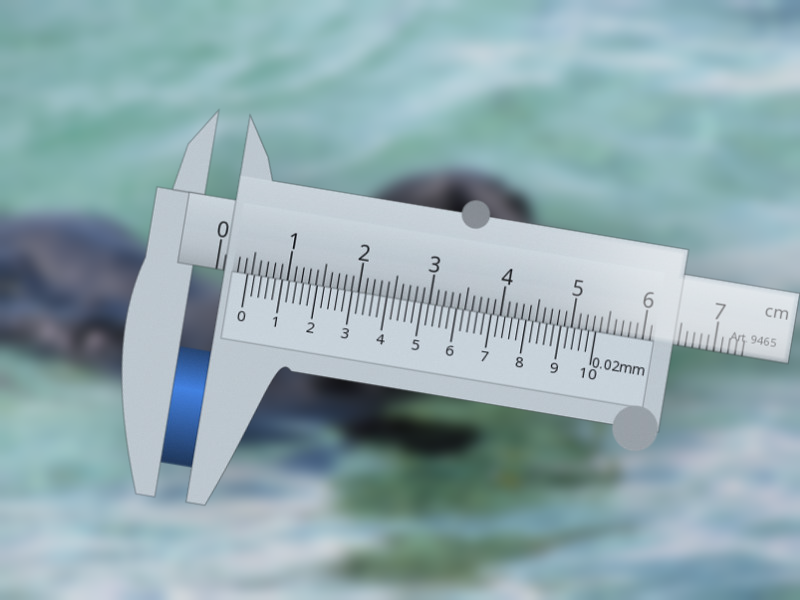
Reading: 4.4
